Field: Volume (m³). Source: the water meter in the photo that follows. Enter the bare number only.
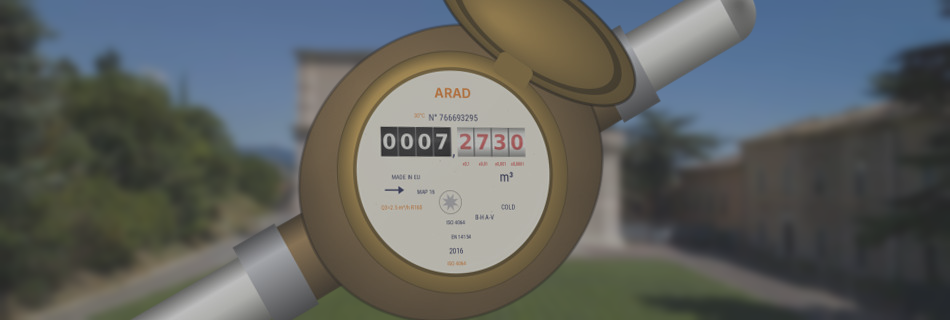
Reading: 7.2730
